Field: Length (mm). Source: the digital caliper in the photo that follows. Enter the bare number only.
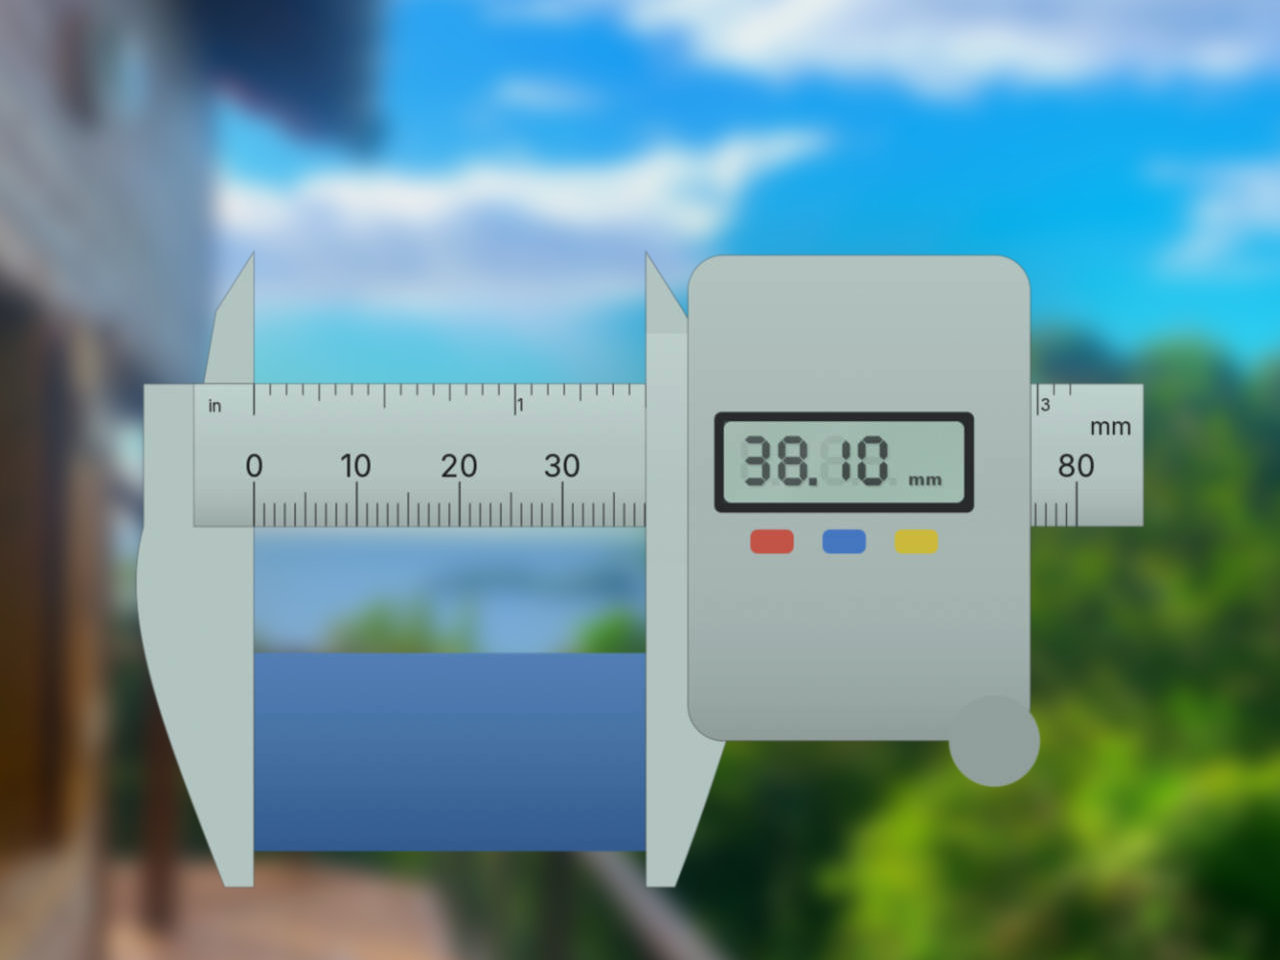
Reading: 38.10
